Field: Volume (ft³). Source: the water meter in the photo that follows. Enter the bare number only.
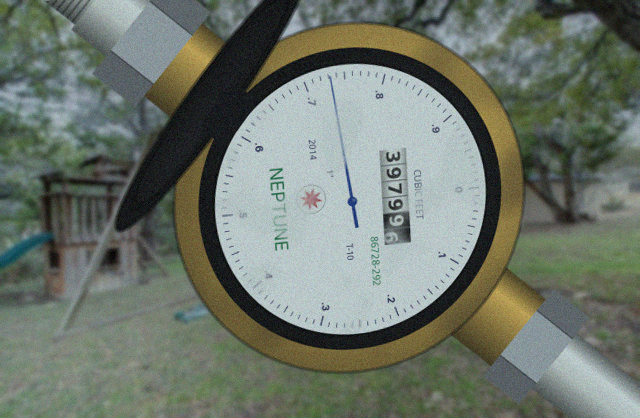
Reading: 397995.73
